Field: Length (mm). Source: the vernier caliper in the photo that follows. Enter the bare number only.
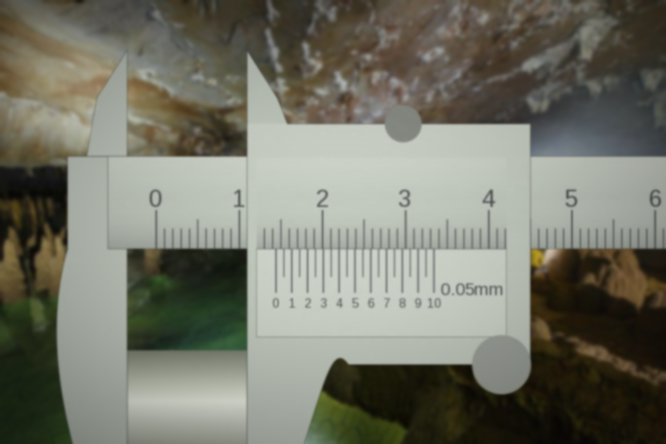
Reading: 14.4
